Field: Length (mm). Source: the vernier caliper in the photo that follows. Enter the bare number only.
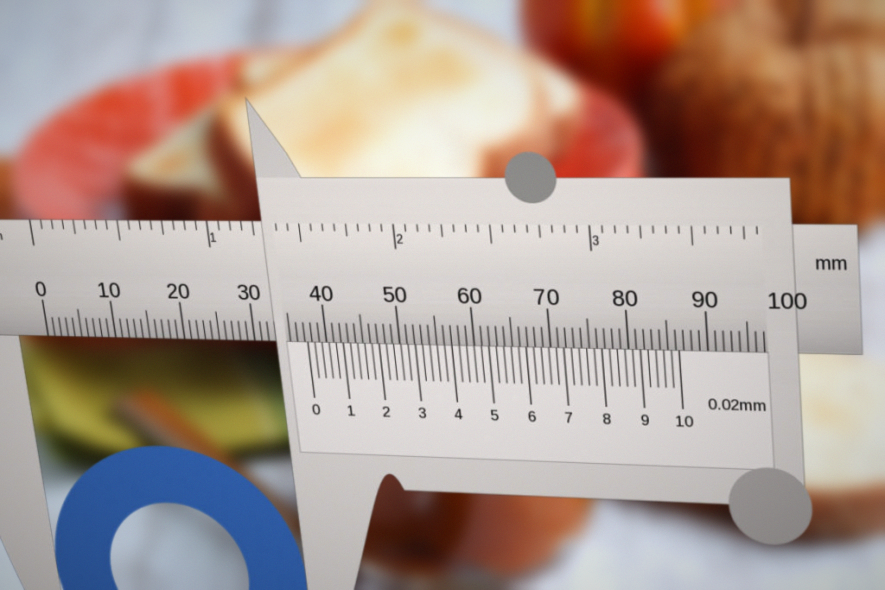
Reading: 37.4
